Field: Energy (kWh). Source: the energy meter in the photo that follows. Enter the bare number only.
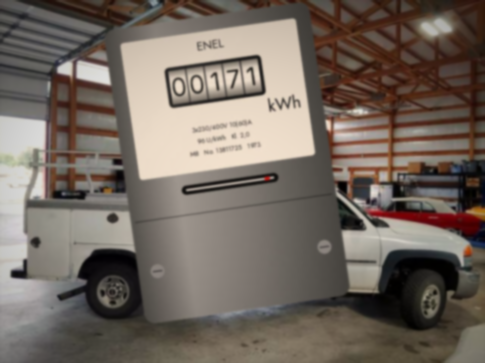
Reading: 171
